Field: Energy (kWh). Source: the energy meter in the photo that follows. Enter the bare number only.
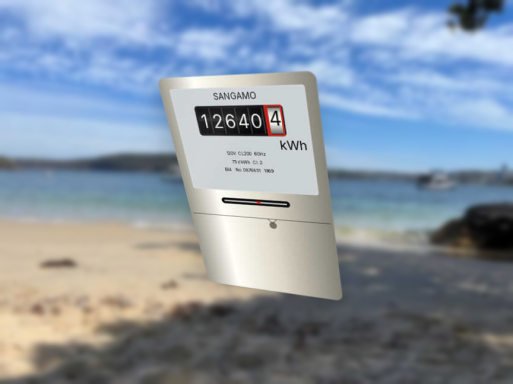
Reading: 12640.4
